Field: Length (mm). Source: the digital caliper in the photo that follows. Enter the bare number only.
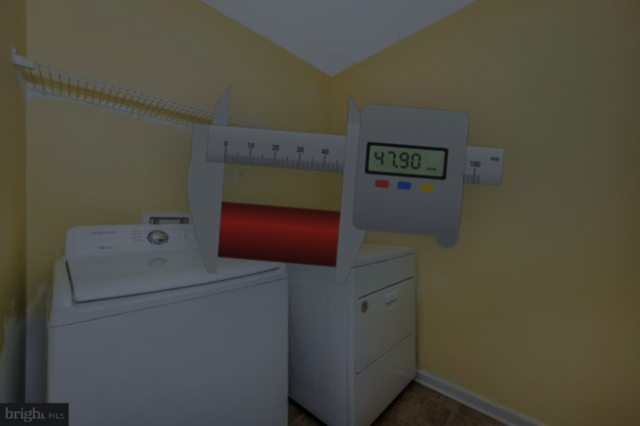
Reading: 47.90
